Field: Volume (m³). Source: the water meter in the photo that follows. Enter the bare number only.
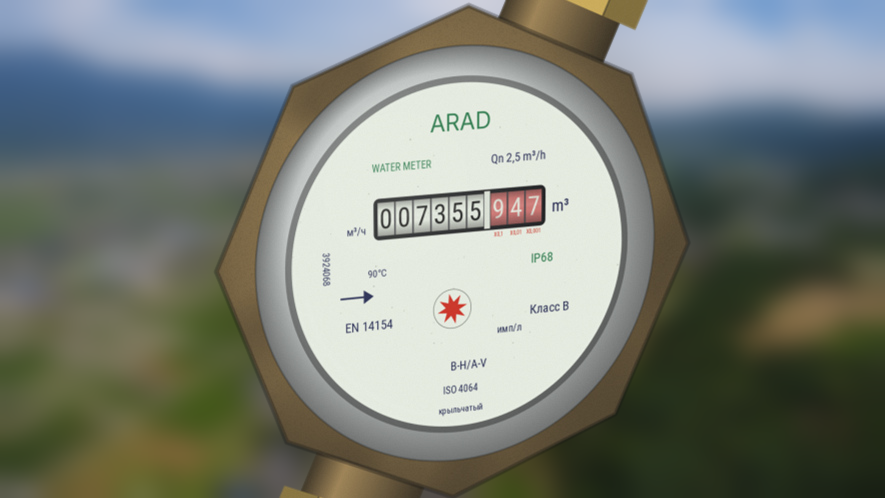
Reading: 7355.947
